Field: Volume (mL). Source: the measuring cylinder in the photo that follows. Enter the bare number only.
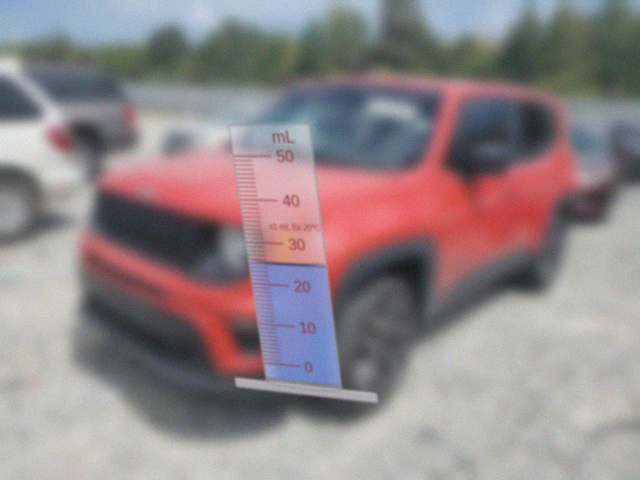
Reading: 25
